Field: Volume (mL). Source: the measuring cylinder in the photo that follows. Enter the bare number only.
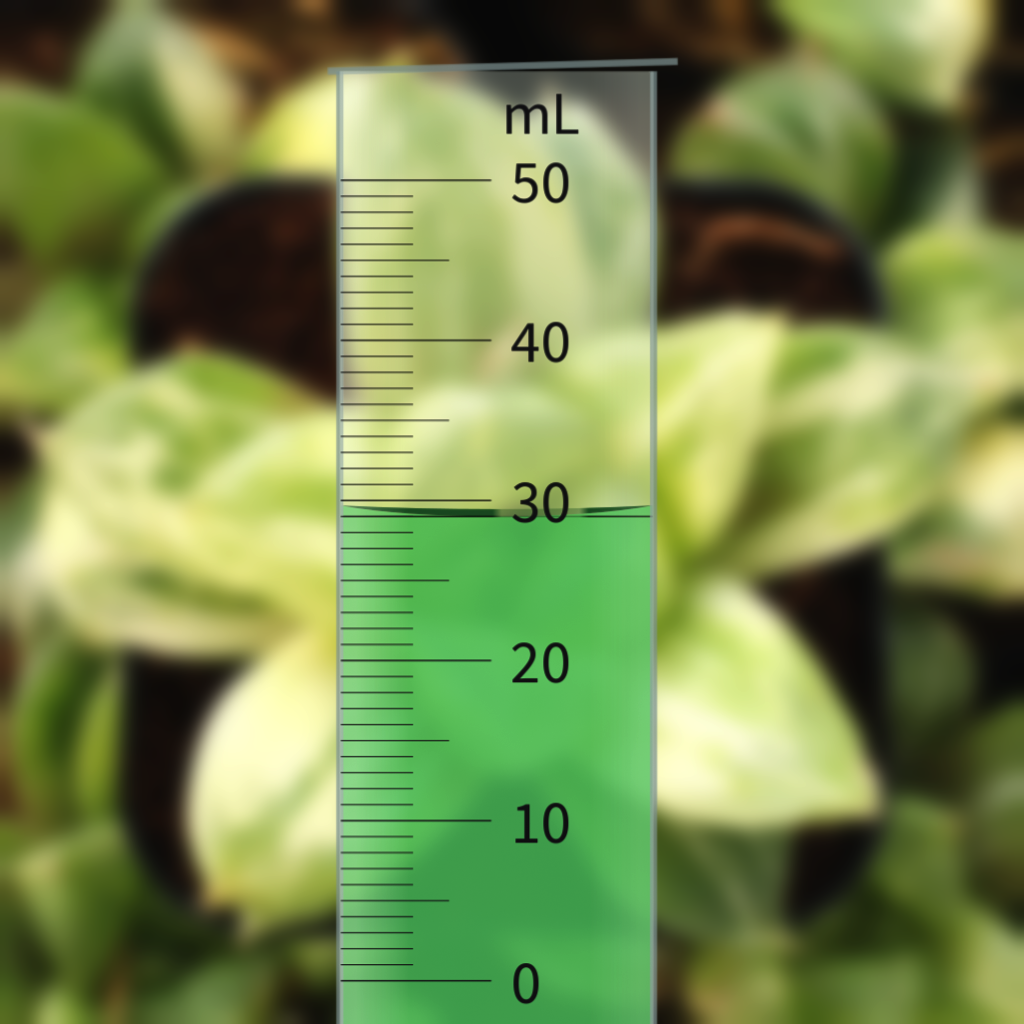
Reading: 29
